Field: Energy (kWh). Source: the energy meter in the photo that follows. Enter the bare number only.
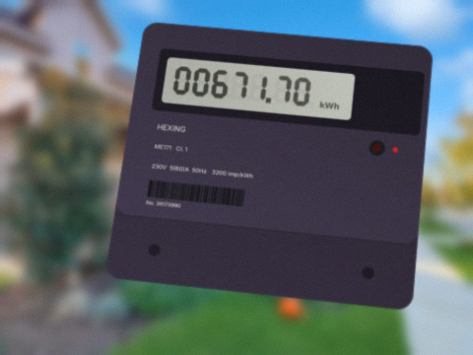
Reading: 671.70
